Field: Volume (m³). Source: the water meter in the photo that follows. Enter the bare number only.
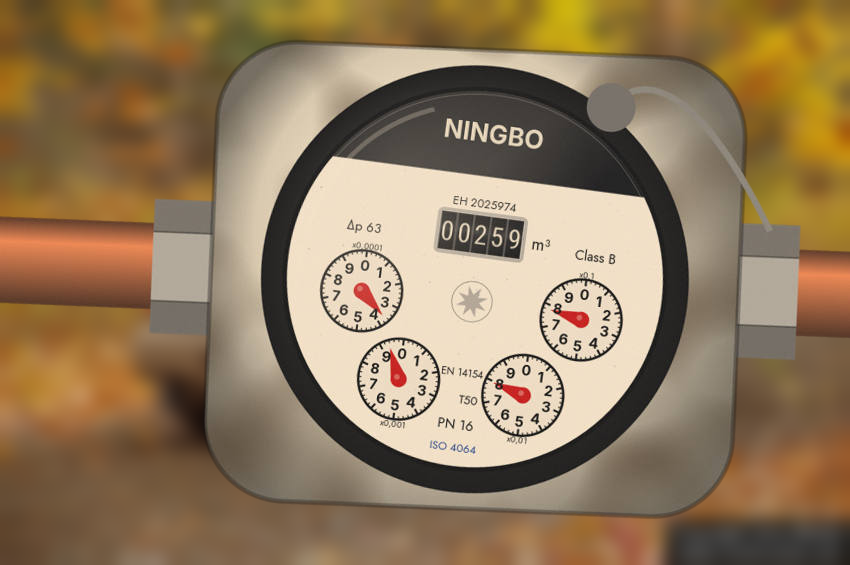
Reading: 259.7793
